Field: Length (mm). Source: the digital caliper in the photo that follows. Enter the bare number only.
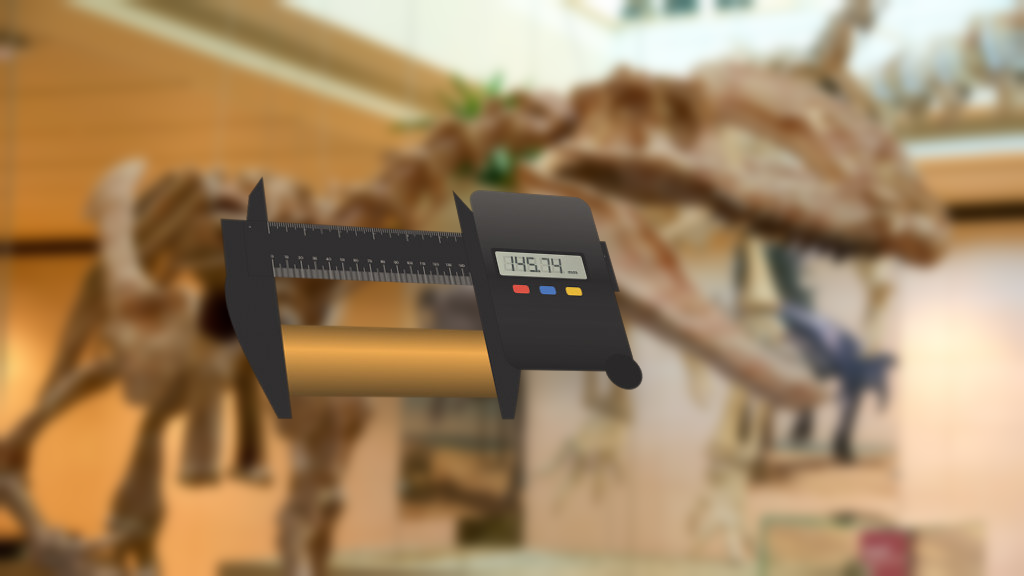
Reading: 145.74
